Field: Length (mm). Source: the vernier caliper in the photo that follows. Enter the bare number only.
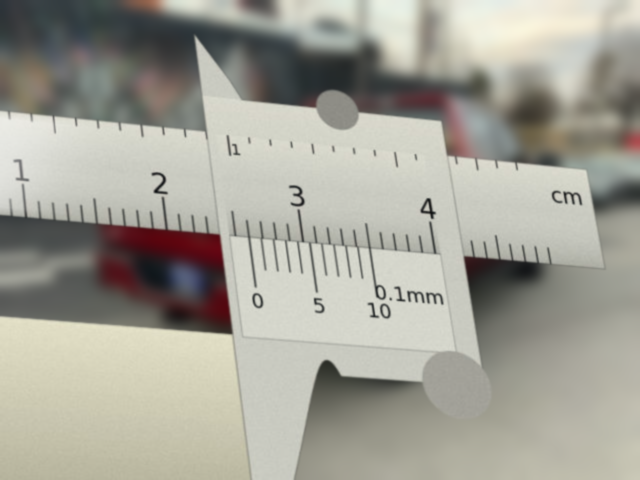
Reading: 26.0
